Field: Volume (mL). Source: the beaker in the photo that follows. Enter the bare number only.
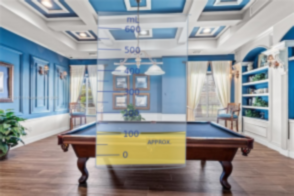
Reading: 100
